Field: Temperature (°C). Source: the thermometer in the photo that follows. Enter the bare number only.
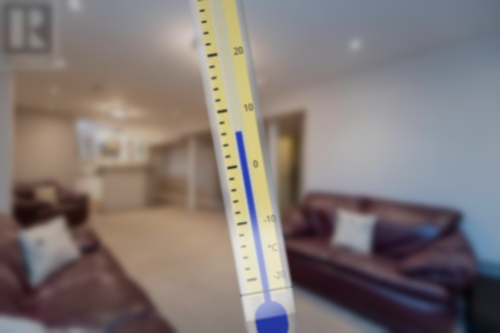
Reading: 6
